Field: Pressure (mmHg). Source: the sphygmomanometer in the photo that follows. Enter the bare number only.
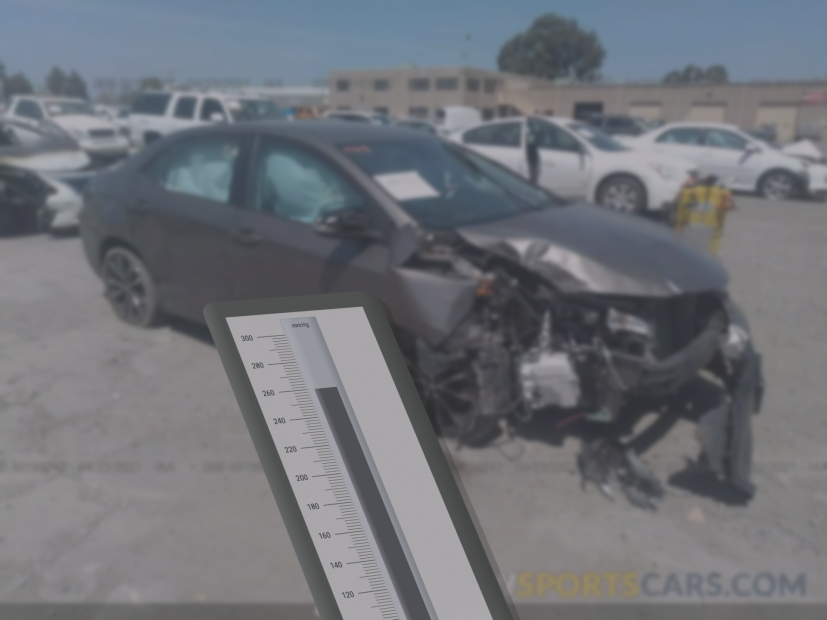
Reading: 260
